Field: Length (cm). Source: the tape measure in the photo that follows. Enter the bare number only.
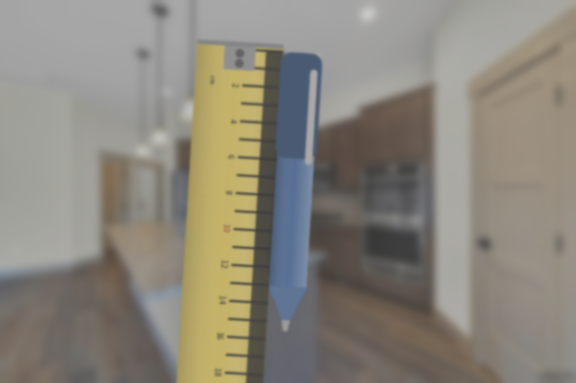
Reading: 15.5
